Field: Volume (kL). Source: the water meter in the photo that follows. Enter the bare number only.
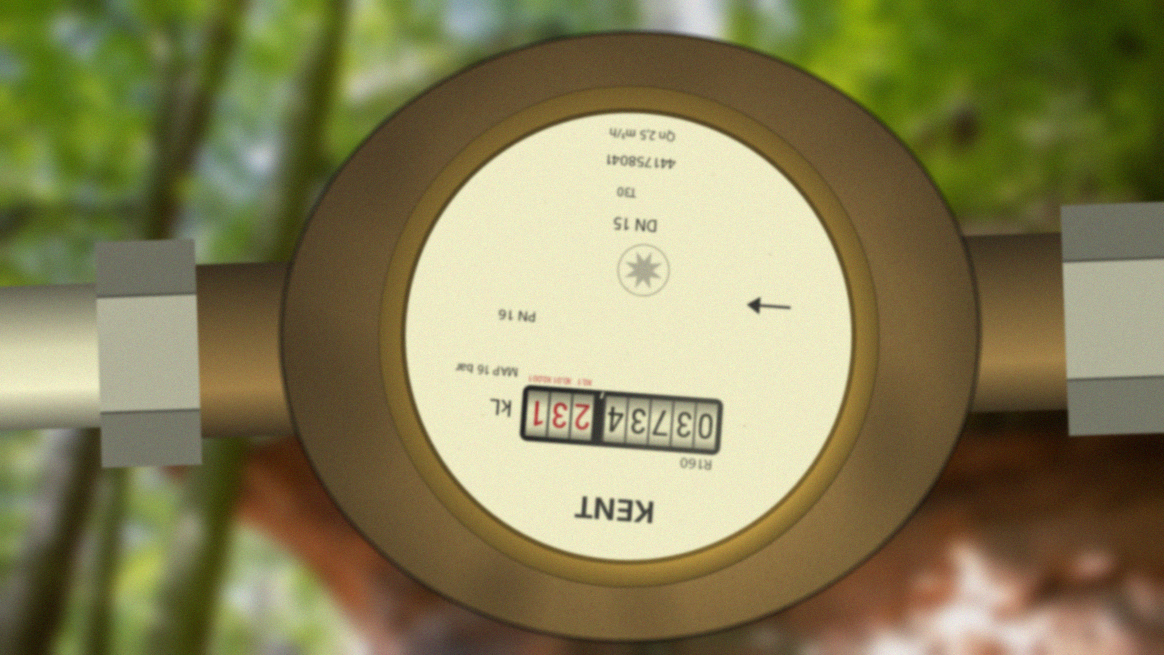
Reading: 3734.231
